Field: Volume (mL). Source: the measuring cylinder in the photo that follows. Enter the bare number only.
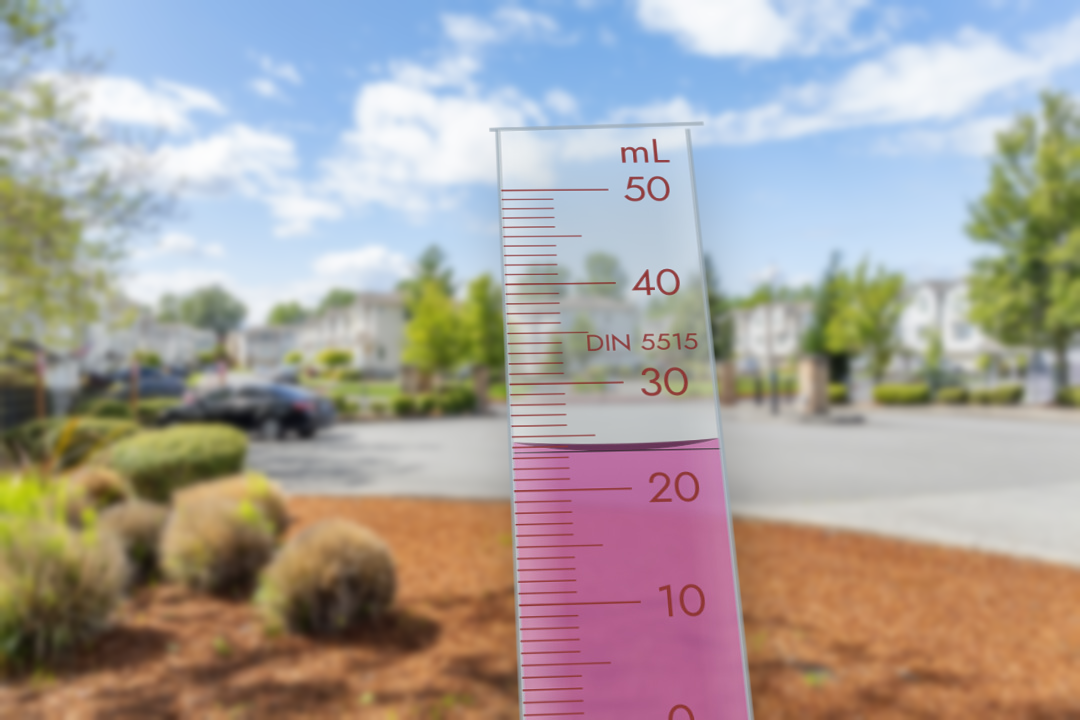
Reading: 23.5
